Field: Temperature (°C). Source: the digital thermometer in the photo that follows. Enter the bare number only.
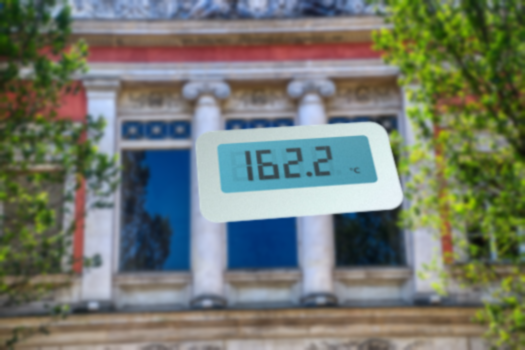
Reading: 162.2
